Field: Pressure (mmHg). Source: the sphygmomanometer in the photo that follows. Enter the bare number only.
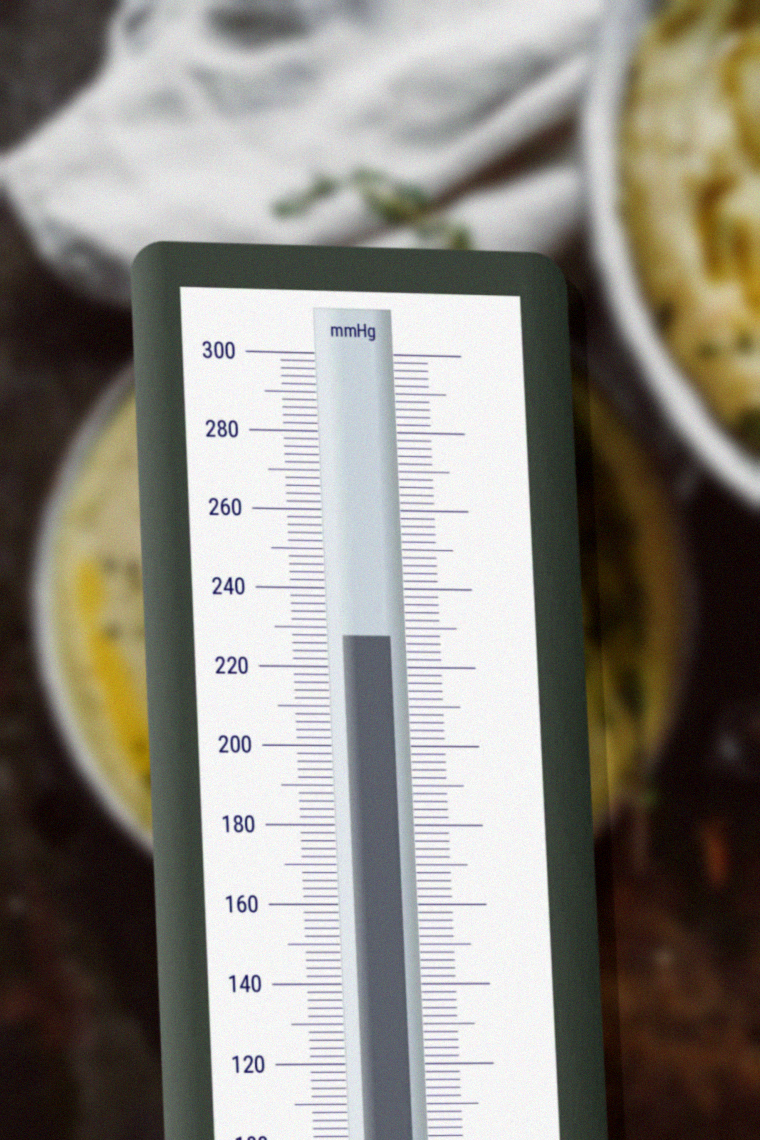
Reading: 228
